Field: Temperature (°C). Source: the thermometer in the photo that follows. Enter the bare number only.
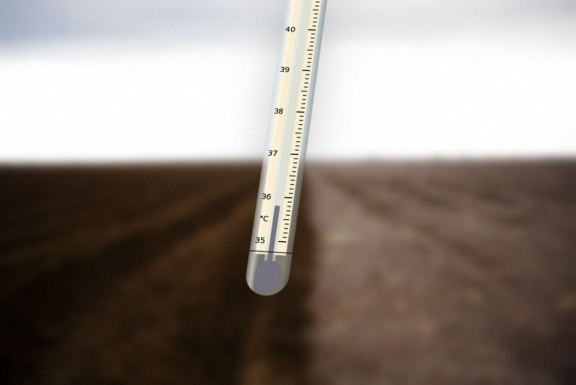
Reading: 35.8
